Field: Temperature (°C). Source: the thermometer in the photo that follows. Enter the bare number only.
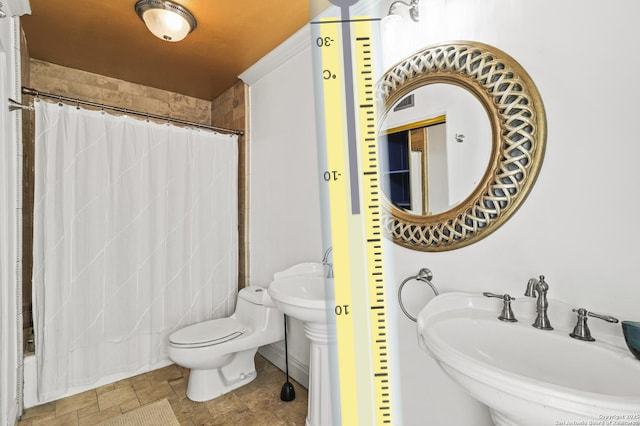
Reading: -4
